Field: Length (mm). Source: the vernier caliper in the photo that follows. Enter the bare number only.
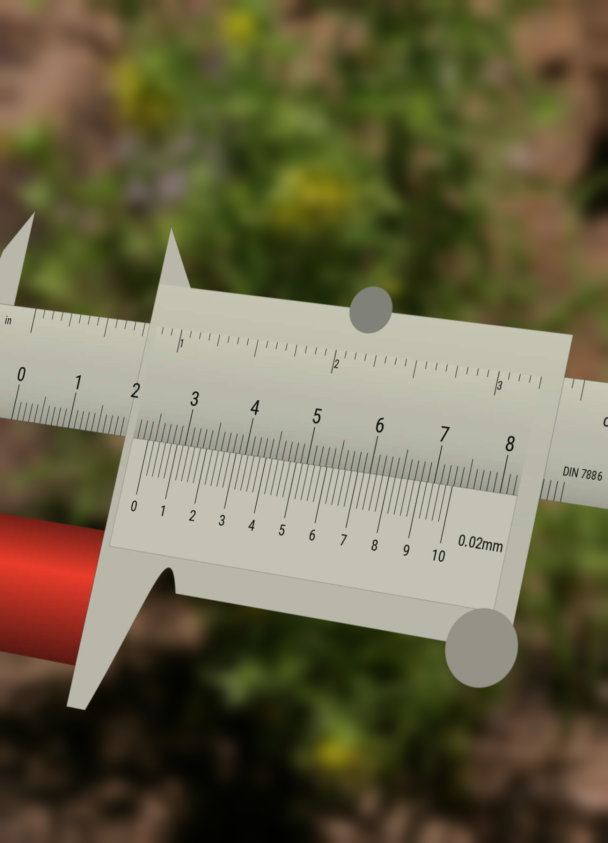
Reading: 23.8
